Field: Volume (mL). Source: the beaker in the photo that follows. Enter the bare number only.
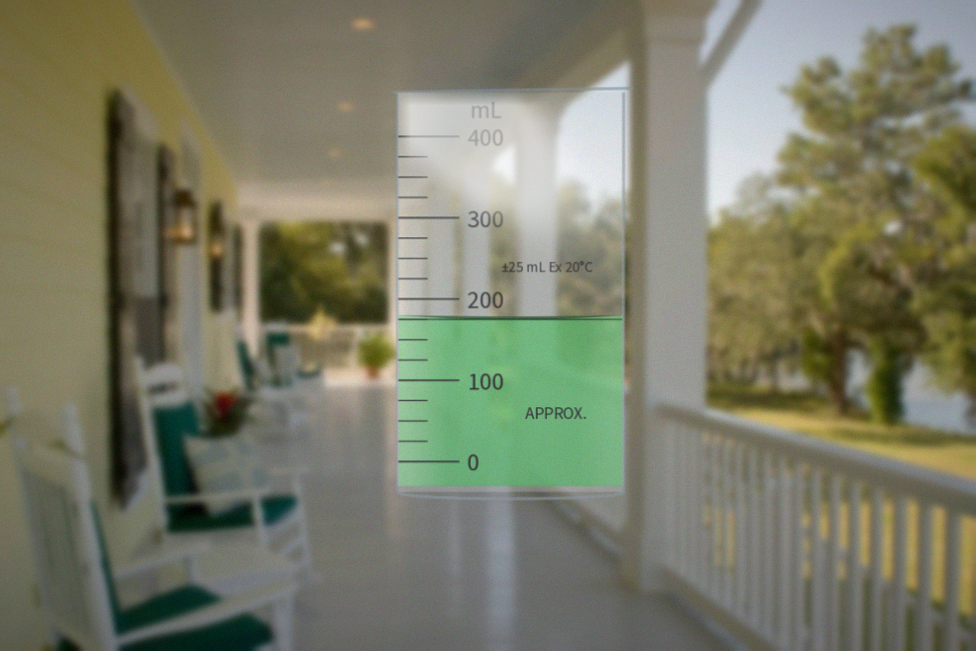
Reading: 175
